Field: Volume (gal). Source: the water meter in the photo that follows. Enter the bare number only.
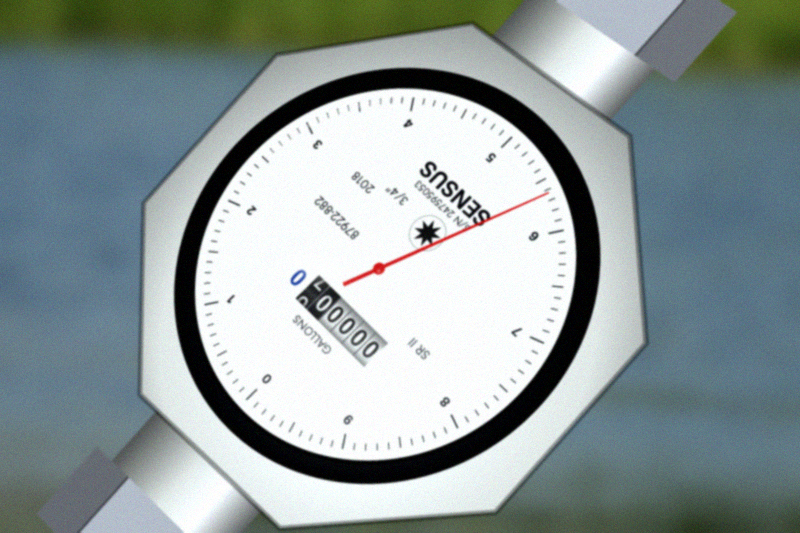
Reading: 65.6
